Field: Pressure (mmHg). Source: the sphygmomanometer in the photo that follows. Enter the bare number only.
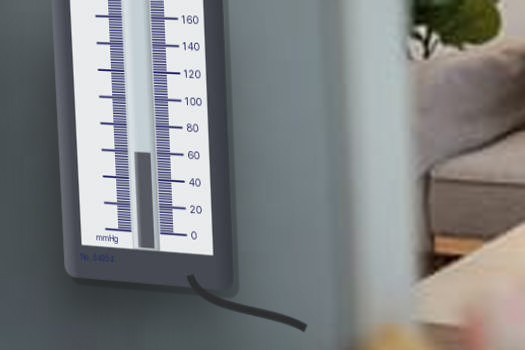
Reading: 60
